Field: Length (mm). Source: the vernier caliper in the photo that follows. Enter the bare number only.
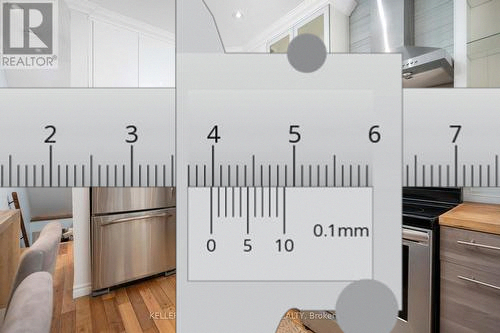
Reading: 39.8
